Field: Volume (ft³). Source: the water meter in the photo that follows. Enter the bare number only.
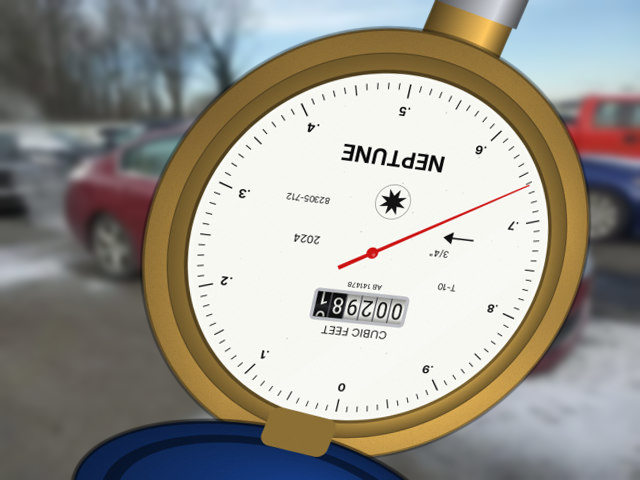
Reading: 2980.66
